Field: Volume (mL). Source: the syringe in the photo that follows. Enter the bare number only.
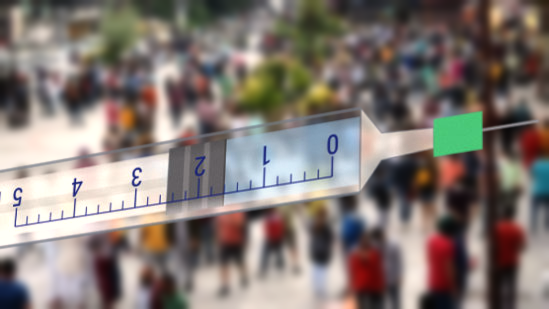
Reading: 1.6
